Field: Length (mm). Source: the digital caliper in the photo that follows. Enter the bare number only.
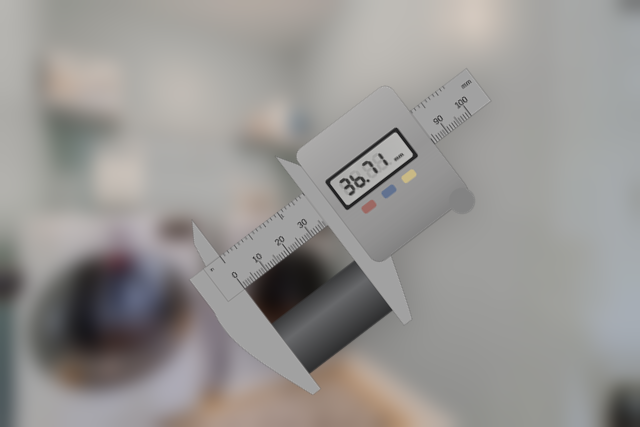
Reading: 36.71
